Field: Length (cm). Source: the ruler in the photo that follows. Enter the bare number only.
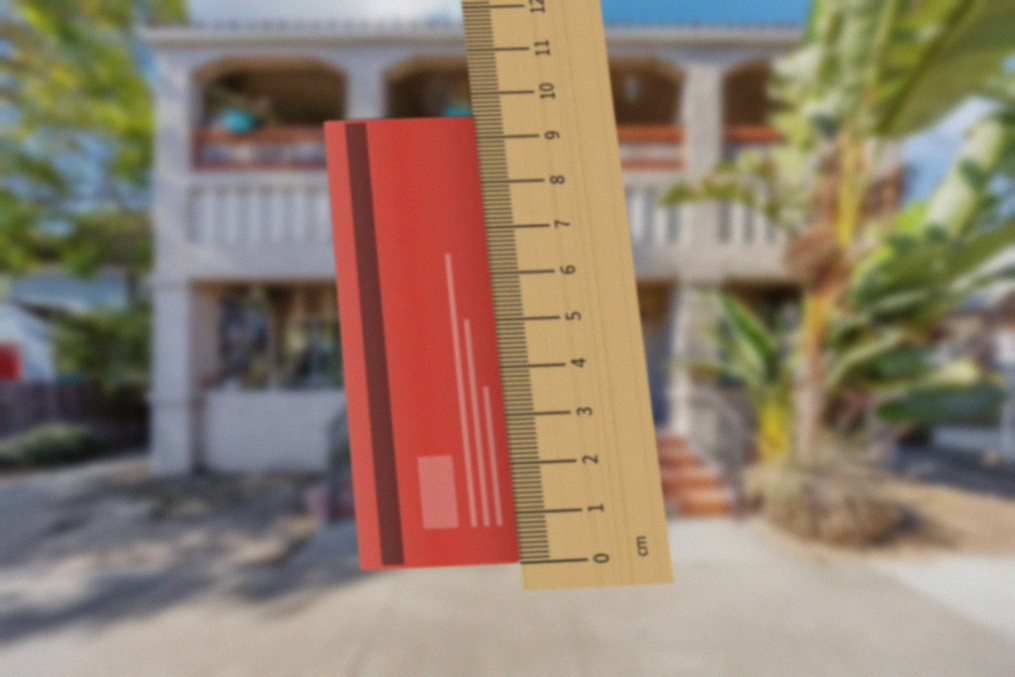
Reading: 9.5
